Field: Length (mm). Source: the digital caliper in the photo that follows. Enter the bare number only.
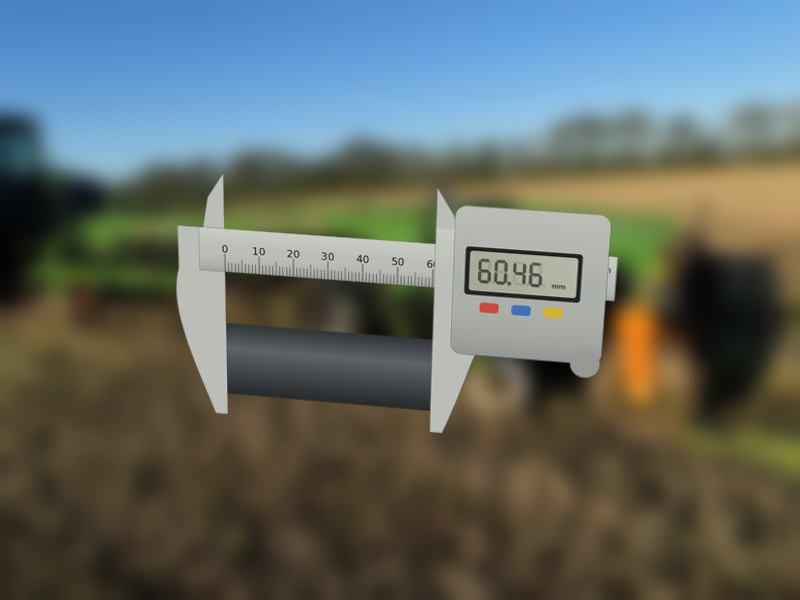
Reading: 60.46
